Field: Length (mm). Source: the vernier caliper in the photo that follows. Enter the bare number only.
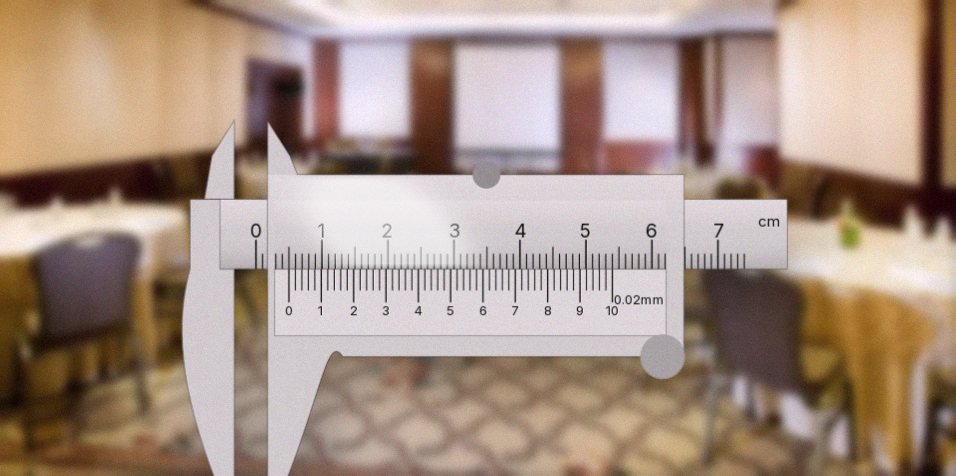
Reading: 5.0
